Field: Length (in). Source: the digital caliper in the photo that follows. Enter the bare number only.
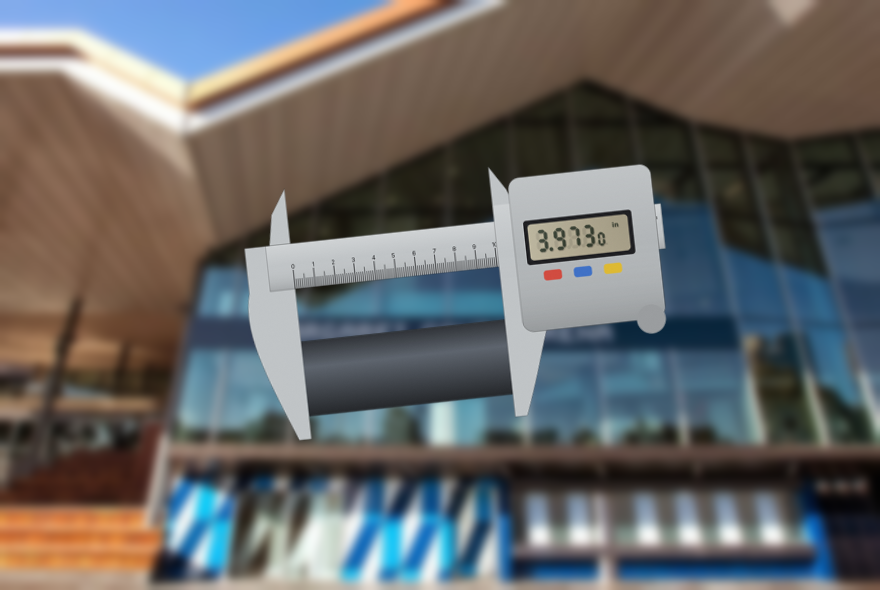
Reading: 3.9730
